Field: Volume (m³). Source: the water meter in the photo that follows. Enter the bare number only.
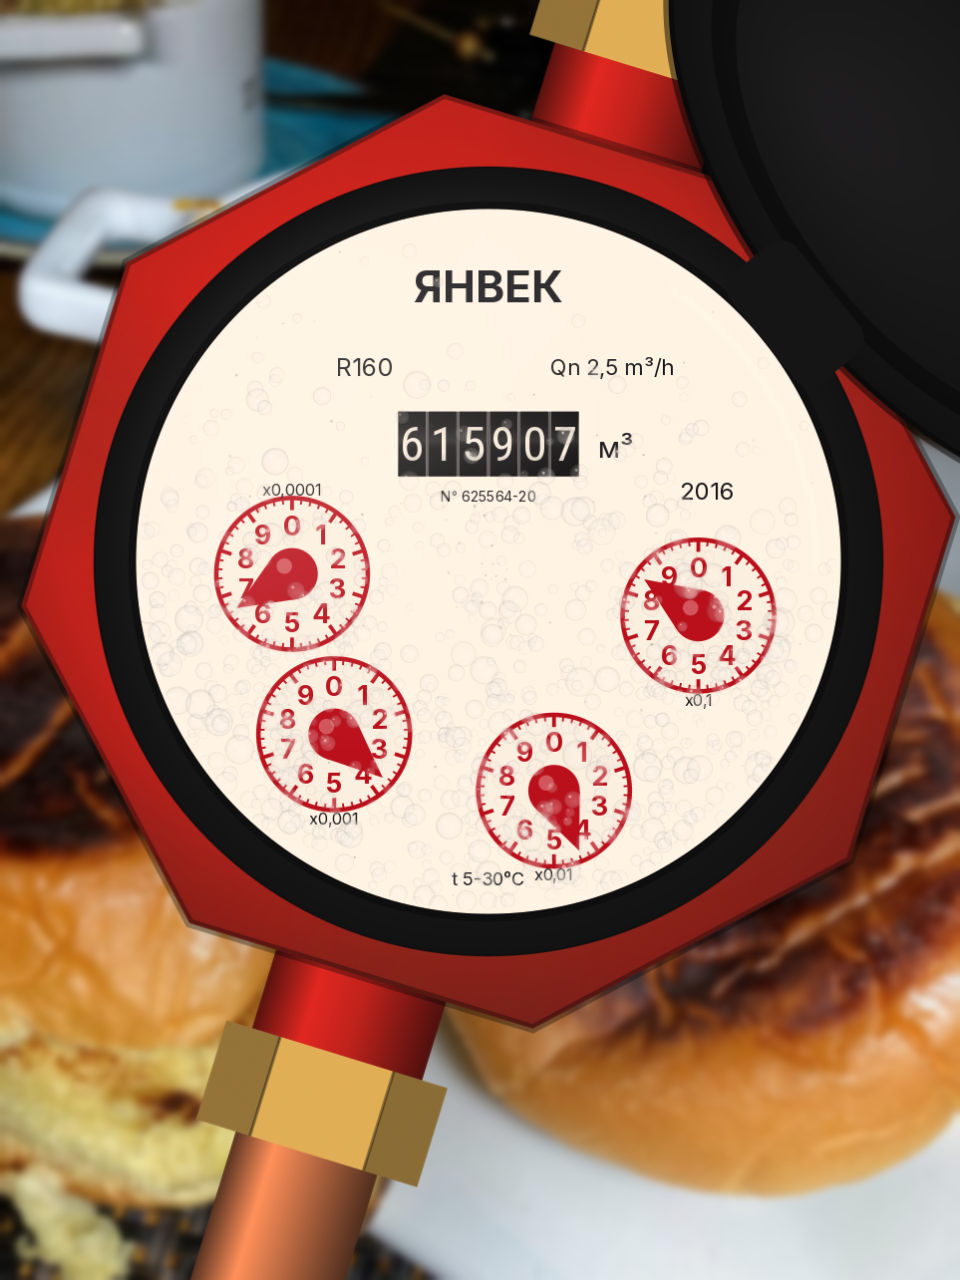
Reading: 615907.8436
